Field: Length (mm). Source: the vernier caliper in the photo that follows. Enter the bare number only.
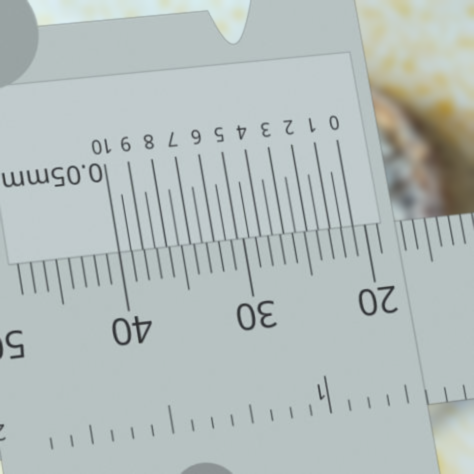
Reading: 21.0
